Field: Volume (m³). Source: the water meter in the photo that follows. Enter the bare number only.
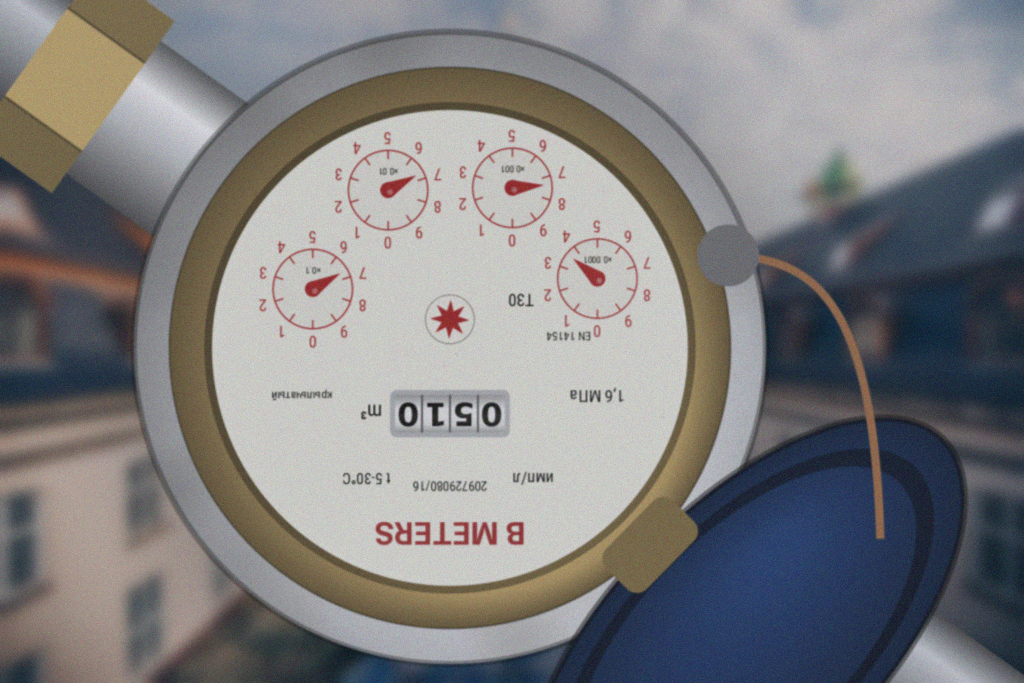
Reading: 510.6673
